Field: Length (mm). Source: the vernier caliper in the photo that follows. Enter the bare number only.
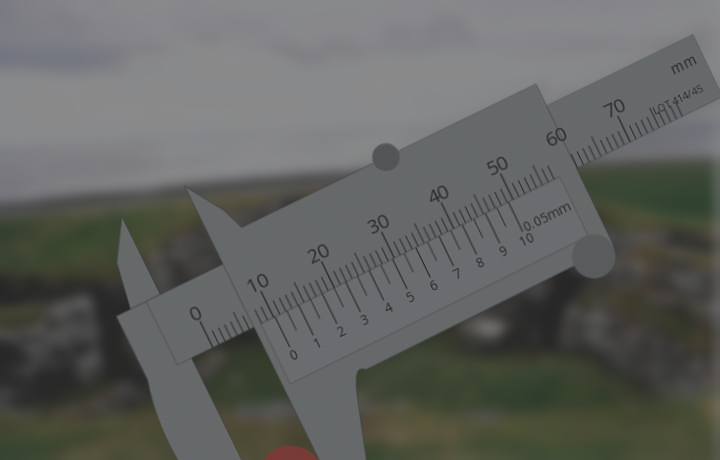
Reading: 10.2
